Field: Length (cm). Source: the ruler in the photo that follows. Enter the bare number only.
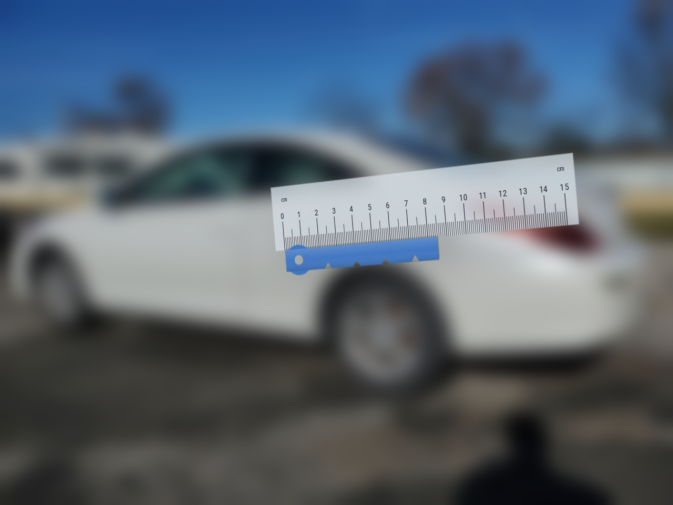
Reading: 8.5
